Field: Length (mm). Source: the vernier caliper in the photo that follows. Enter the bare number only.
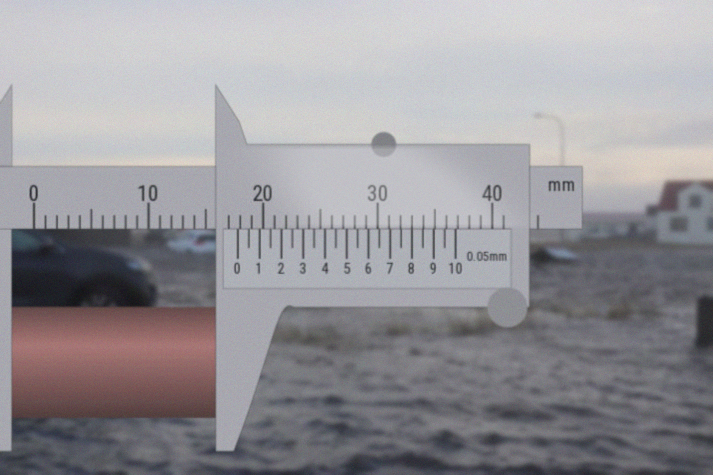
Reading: 17.8
